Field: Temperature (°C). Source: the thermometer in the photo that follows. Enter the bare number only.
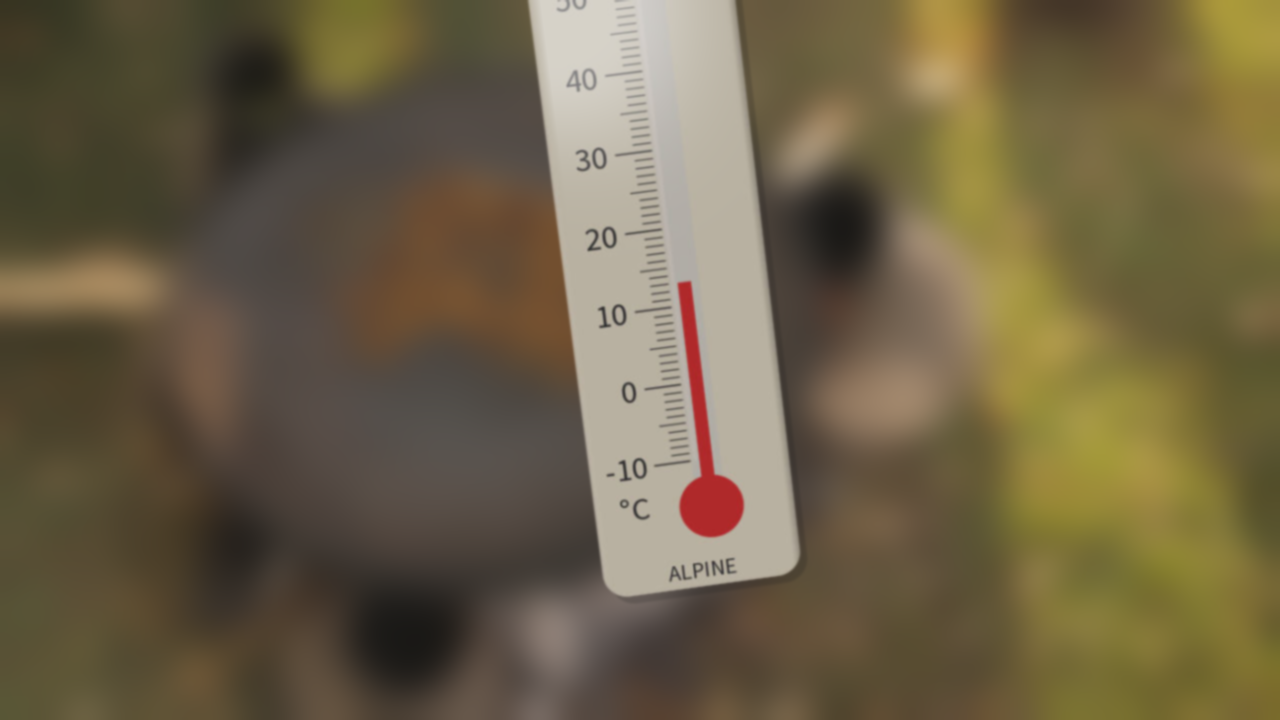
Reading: 13
